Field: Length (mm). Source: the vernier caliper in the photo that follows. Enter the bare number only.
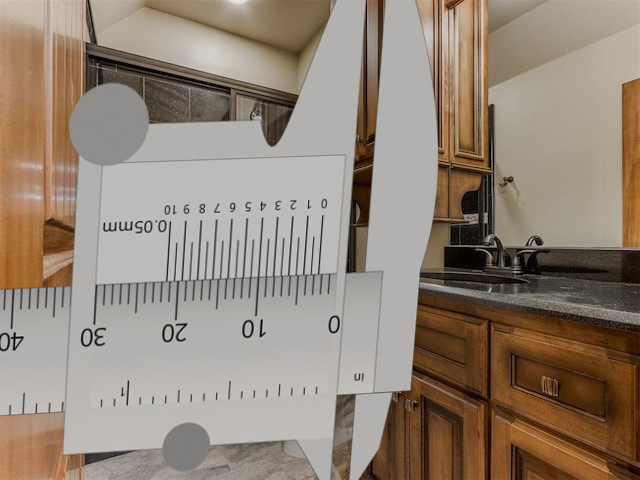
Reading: 2.4
